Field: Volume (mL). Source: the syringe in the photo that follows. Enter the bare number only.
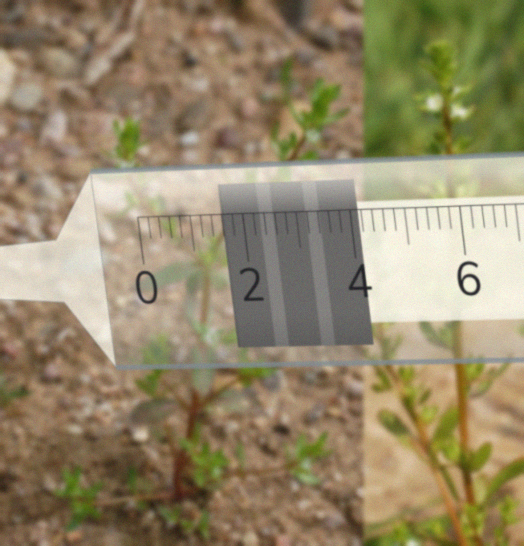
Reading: 1.6
